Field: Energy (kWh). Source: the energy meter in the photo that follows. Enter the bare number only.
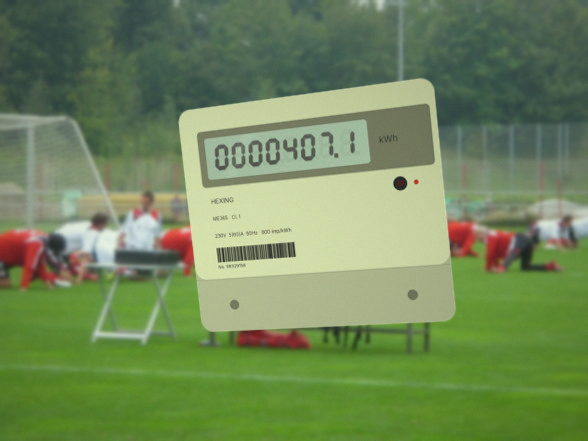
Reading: 407.1
